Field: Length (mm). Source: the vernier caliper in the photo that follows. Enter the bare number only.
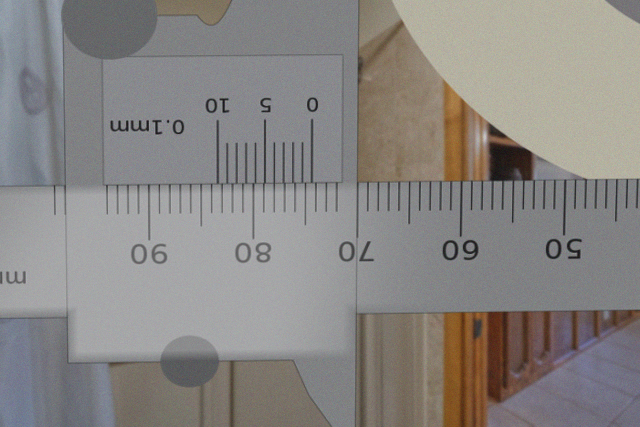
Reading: 74.4
